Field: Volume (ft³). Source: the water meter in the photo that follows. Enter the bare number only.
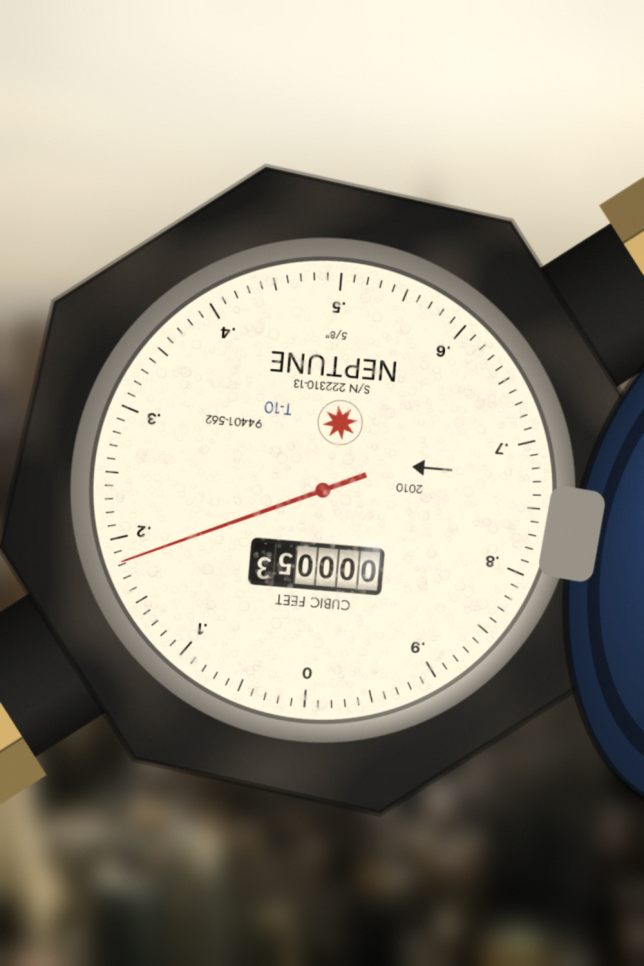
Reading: 53.18
